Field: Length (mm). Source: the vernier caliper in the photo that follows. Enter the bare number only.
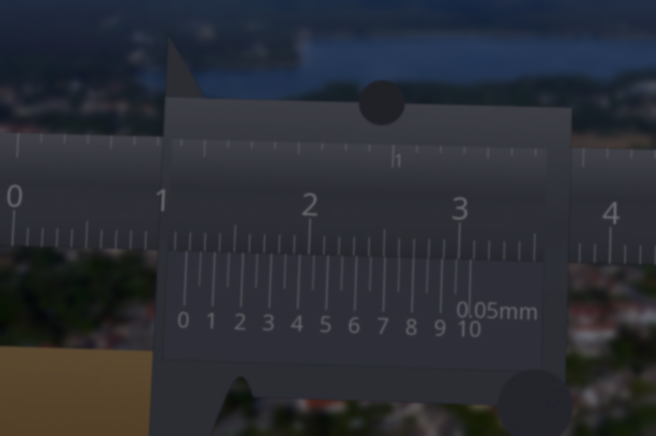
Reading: 11.8
